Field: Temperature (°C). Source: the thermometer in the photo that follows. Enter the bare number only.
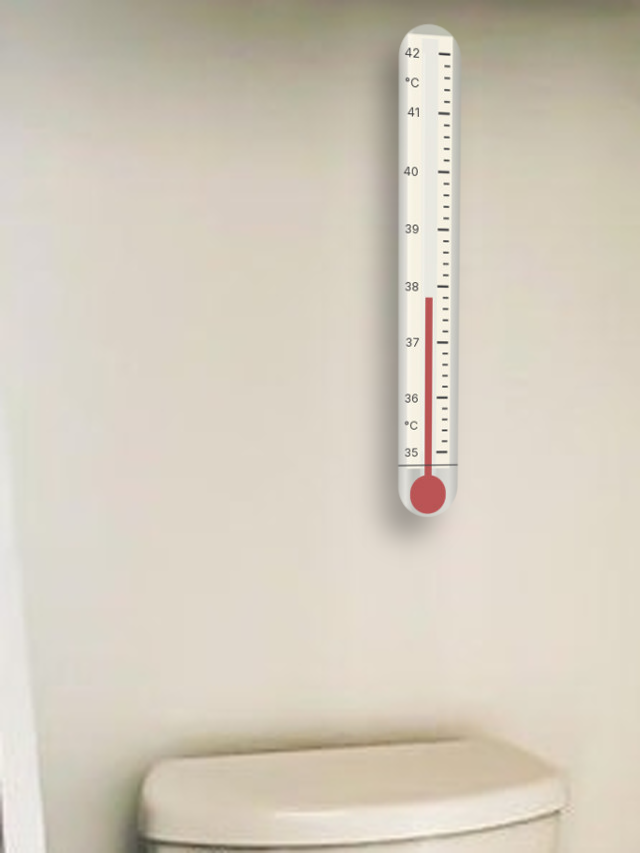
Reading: 37.8
